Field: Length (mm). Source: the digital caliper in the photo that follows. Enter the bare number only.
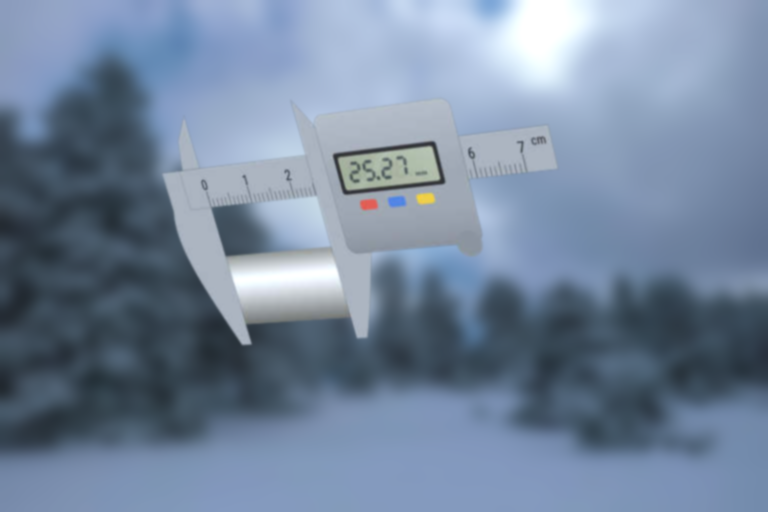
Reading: 25.27
